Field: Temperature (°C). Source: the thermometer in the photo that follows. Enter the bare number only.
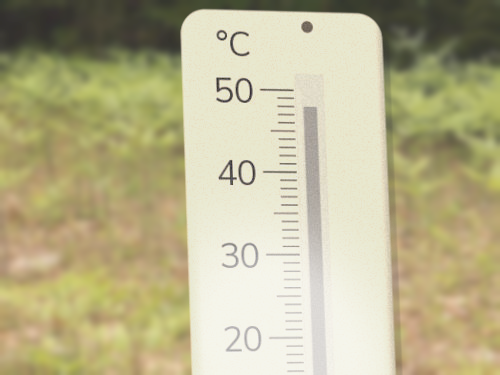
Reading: 48
